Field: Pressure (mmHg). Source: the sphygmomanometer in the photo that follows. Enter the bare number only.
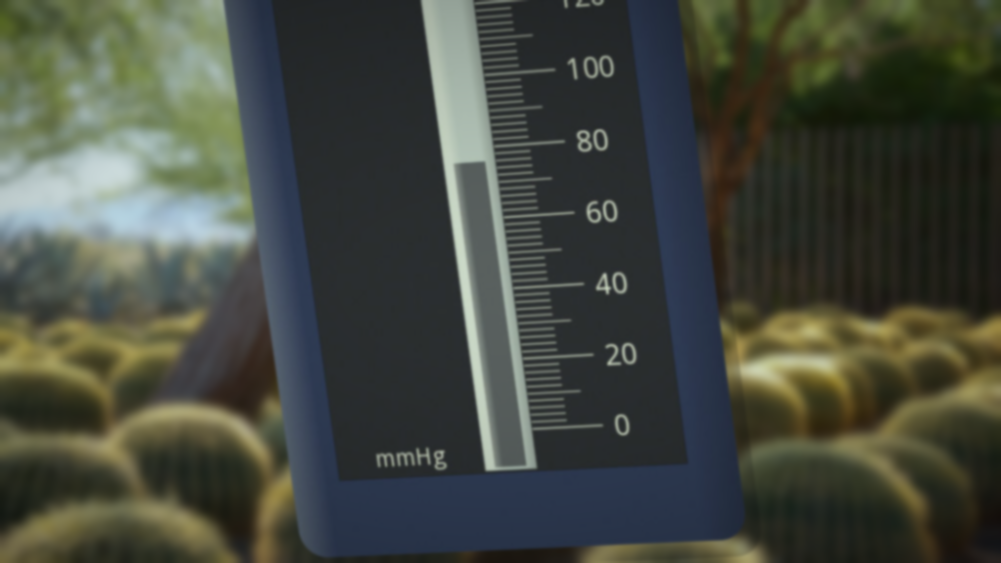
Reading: 76
